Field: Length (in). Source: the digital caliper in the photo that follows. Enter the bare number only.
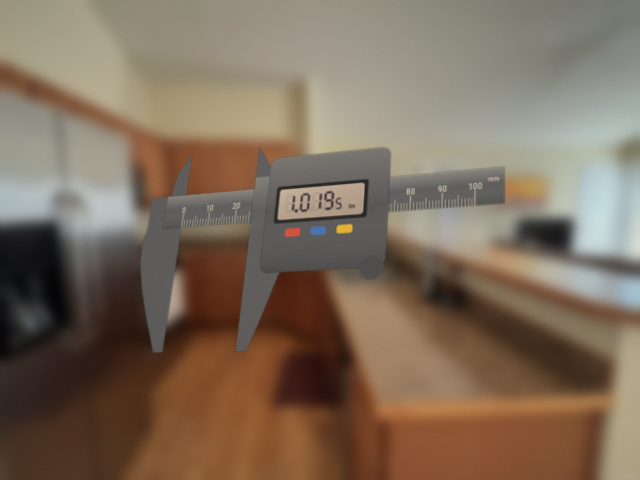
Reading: 1.0195
